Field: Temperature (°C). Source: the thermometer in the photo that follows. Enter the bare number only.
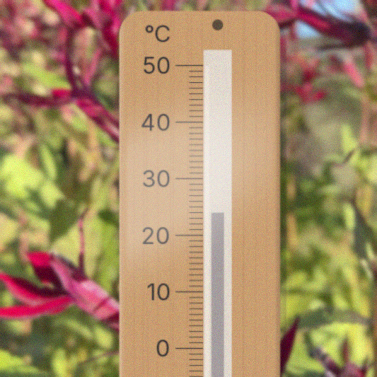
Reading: 24
